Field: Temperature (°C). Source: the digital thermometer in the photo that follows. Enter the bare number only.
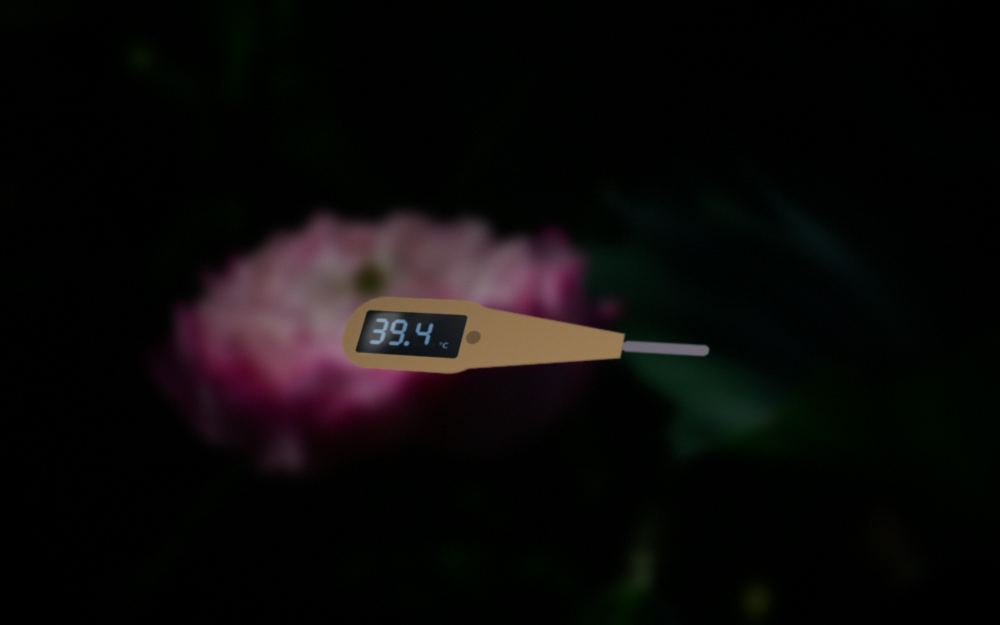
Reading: 39.4
